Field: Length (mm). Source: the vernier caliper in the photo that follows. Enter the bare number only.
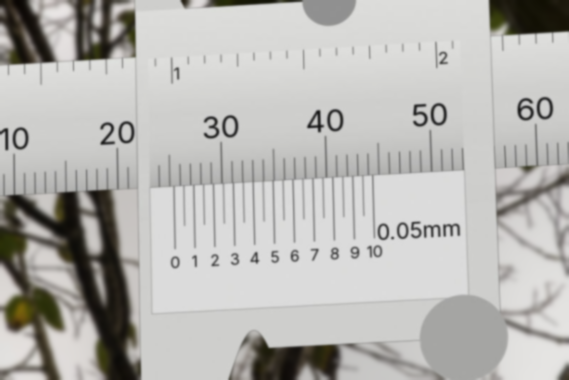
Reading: 25.4
